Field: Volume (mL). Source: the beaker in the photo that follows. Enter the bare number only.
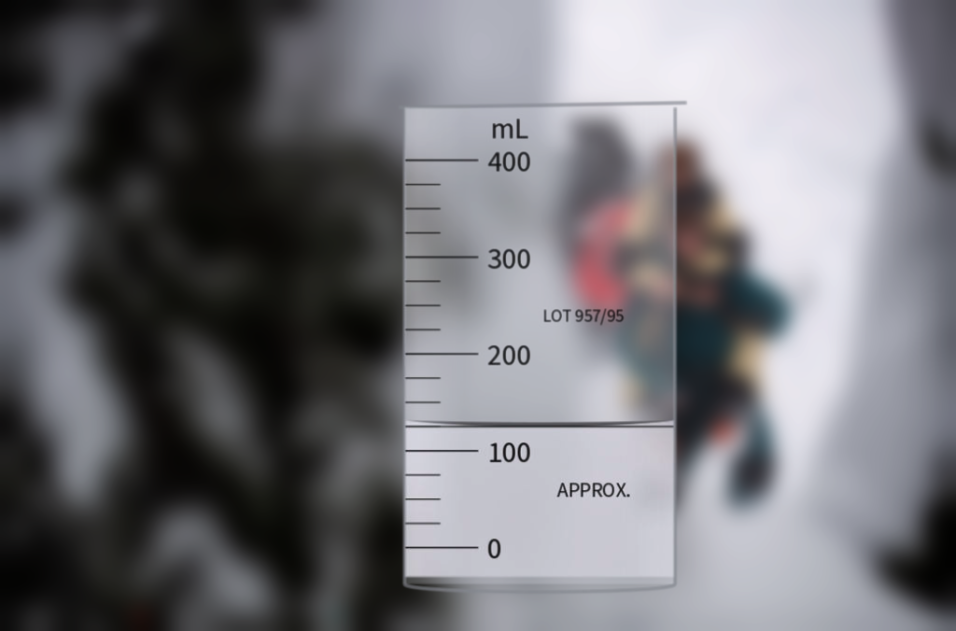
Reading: 125
